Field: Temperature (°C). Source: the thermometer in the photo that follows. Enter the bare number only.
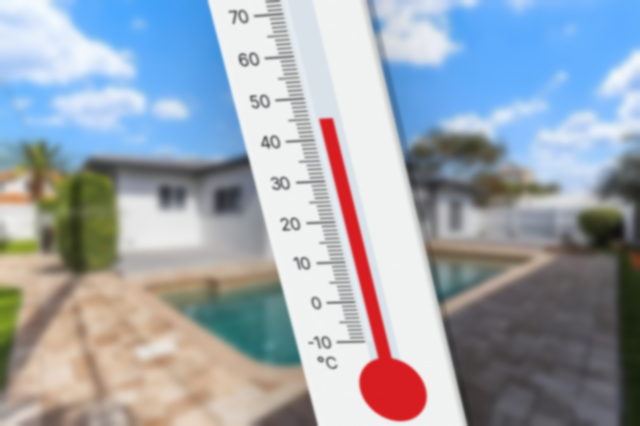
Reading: 45
